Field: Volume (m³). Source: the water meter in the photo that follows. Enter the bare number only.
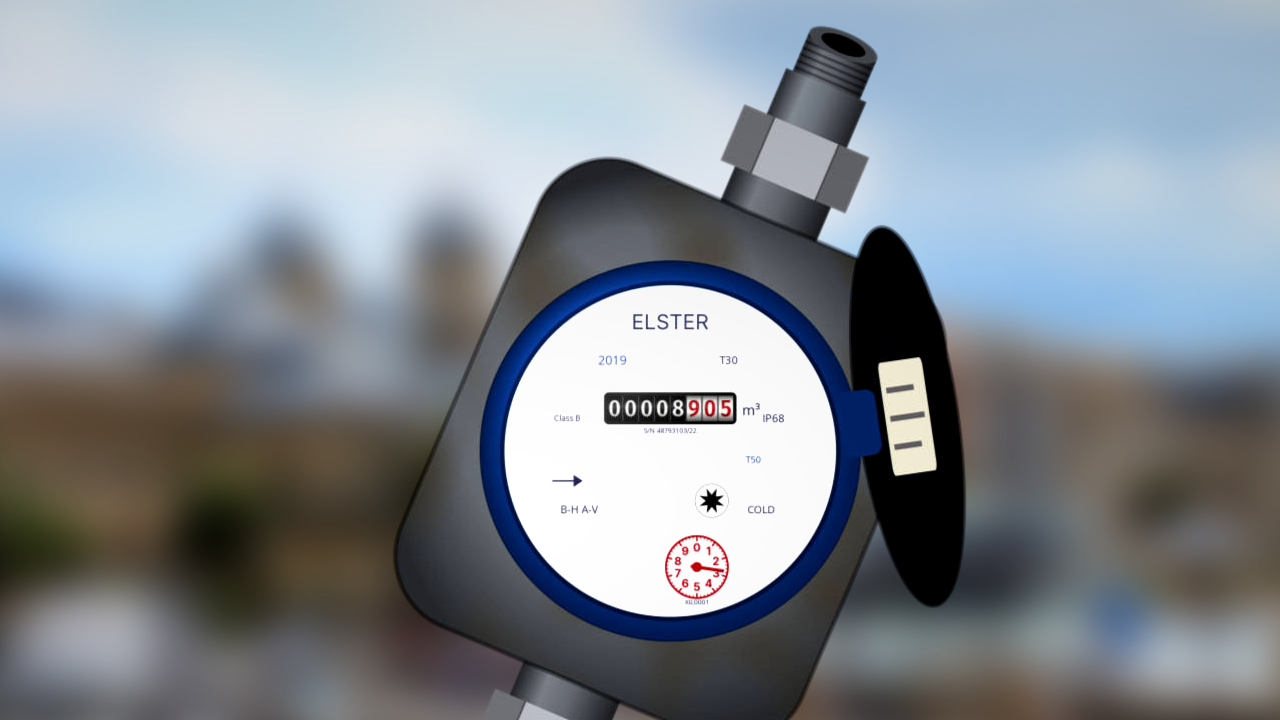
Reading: 8.9052
